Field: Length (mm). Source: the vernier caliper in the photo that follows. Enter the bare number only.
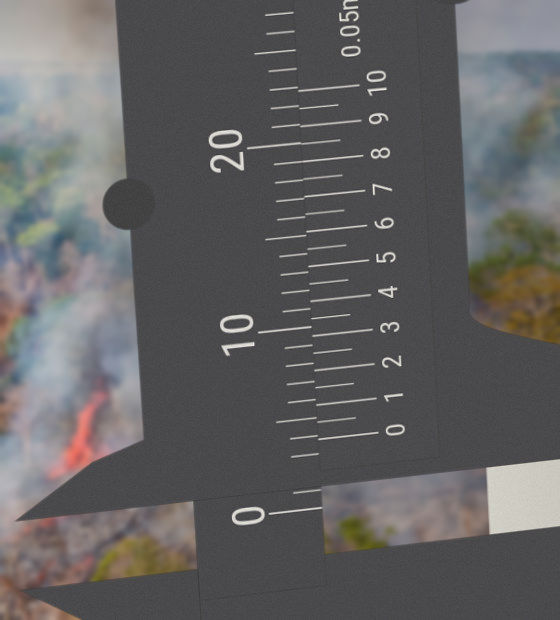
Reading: 3.8
